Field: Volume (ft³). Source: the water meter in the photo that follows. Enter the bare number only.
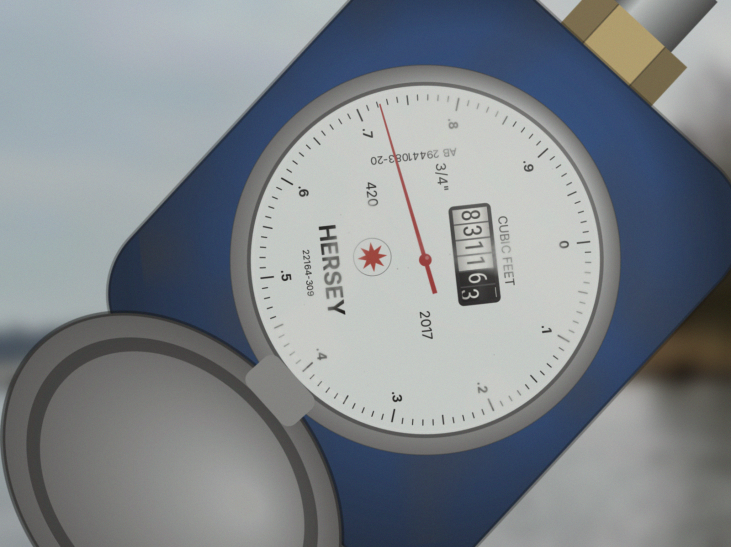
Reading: 831162.72
